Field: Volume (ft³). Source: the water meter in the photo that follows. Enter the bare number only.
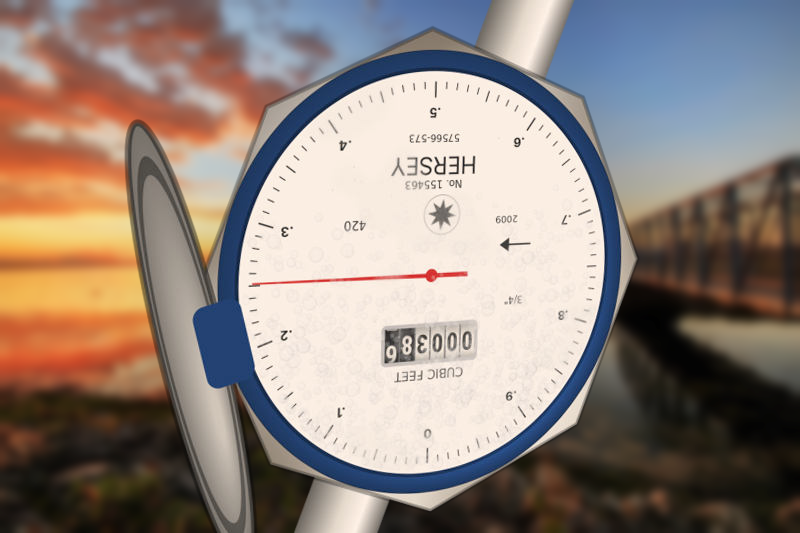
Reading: 386.25
